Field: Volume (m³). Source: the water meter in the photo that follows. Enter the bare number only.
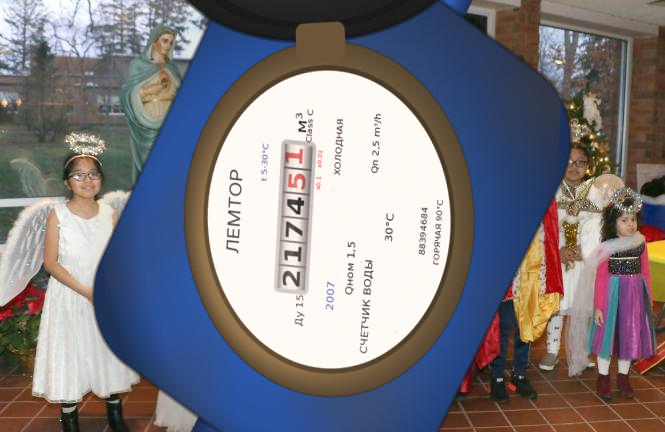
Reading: 2174.51
